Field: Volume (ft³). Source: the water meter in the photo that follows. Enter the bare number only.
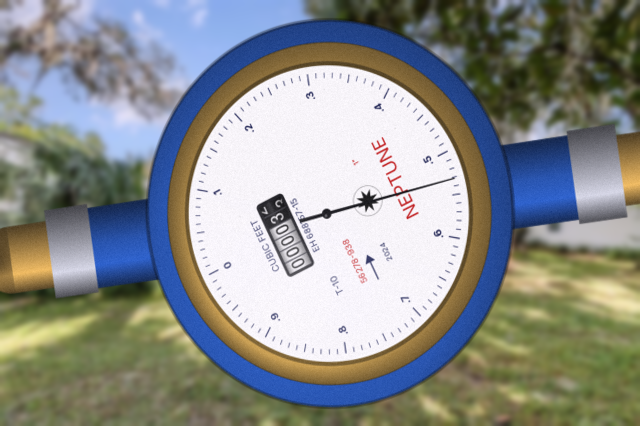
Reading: 32.53
